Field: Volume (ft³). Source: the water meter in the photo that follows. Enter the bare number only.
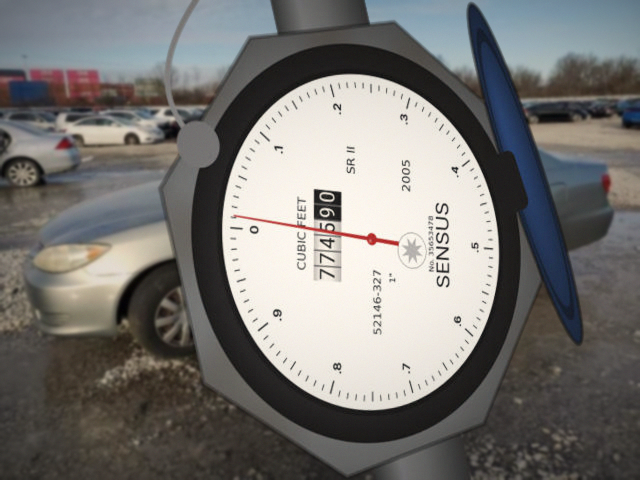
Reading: 774590.01
